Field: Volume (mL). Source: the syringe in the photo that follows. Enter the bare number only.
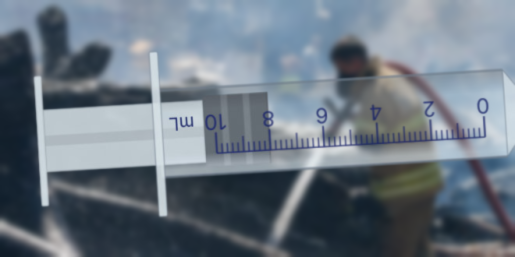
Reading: 8
